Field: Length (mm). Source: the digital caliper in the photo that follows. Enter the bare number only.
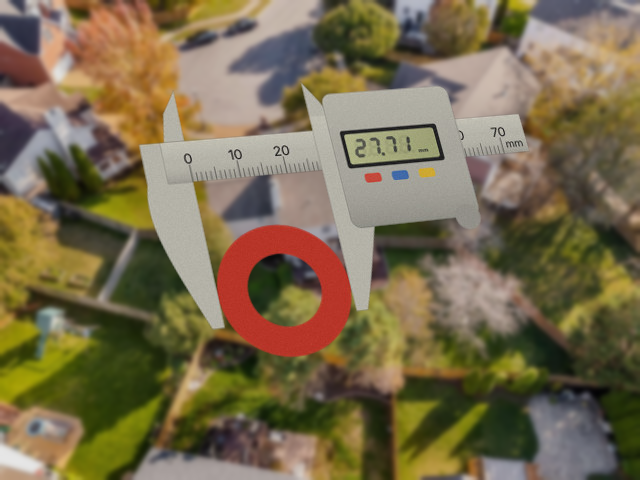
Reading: 27.71
